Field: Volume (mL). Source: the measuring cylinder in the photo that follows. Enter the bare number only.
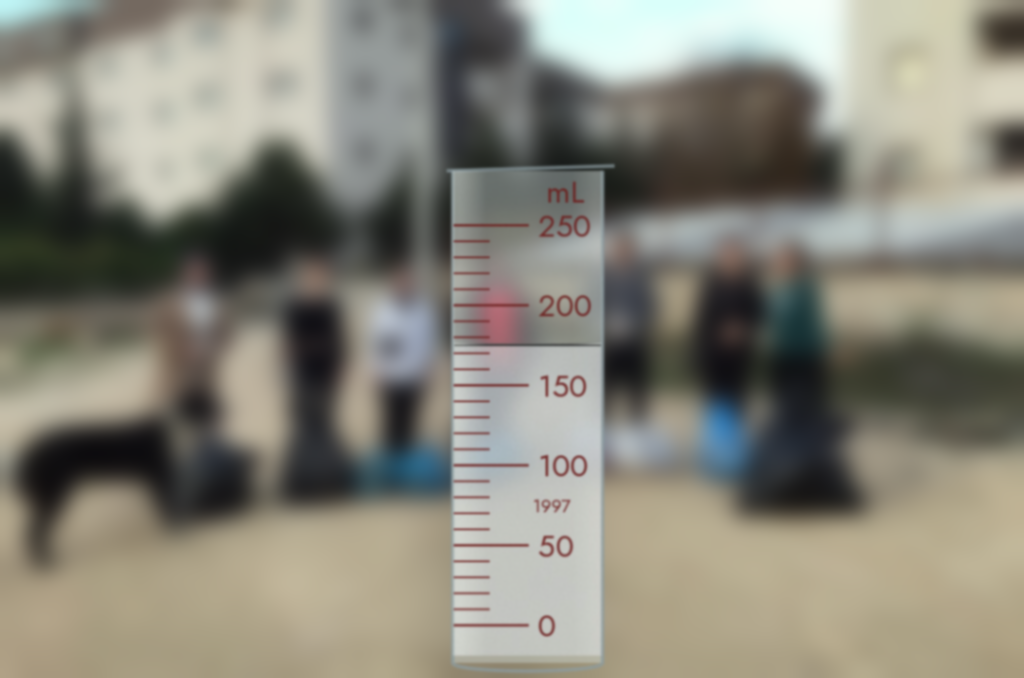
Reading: 175
